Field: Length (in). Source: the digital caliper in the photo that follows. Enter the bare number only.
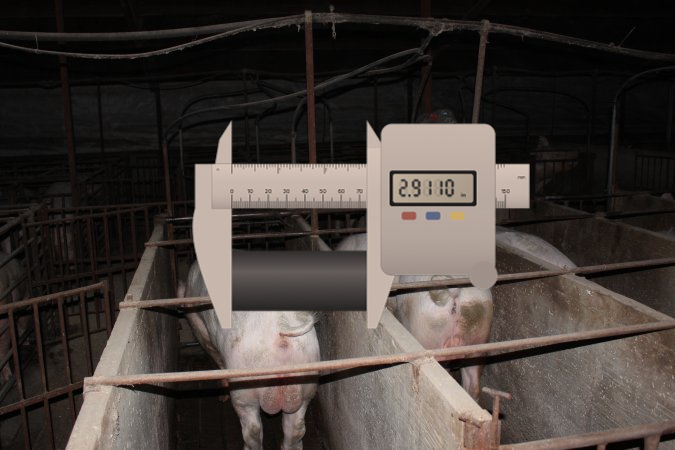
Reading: 2.9110
